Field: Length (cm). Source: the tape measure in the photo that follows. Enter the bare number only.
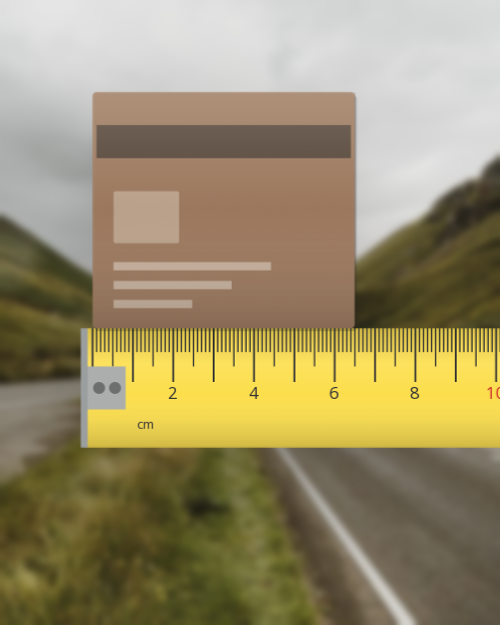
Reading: 6.5
